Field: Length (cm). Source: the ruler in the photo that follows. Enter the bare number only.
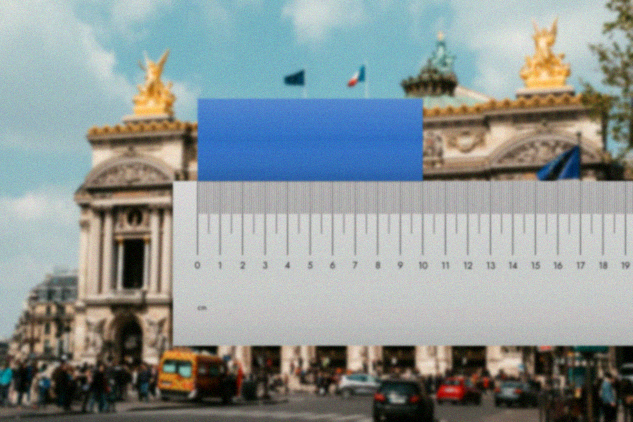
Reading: 10
